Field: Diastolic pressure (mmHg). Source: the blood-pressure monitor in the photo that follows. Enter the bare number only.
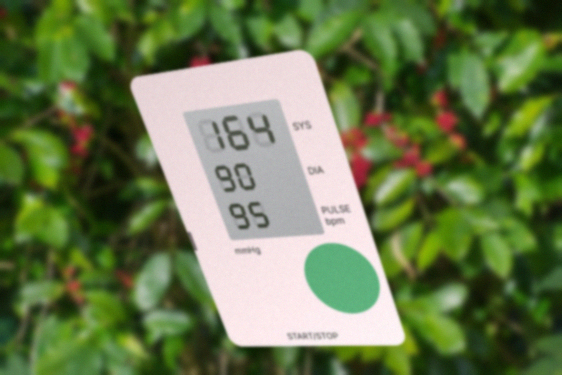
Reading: 90
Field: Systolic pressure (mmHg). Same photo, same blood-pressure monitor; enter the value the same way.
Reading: 164
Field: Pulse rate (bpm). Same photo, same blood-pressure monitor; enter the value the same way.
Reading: 95
